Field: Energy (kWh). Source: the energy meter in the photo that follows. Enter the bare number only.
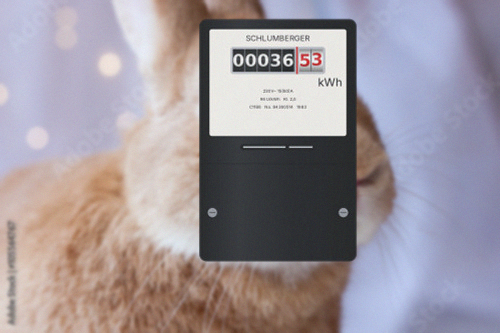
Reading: 36.53
